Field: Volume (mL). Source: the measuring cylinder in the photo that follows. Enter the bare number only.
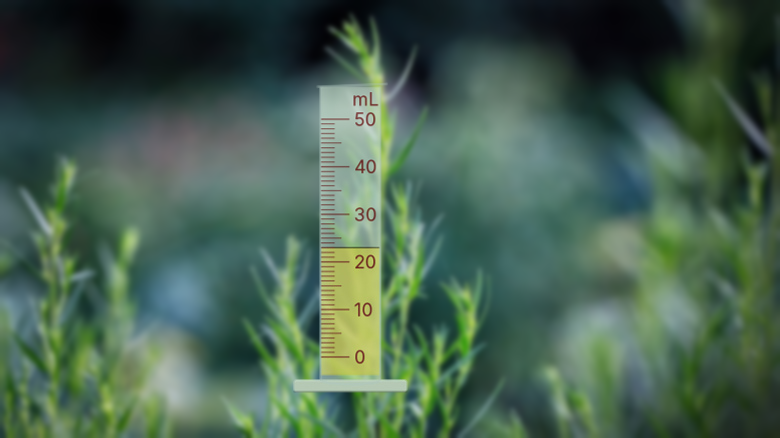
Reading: 23
